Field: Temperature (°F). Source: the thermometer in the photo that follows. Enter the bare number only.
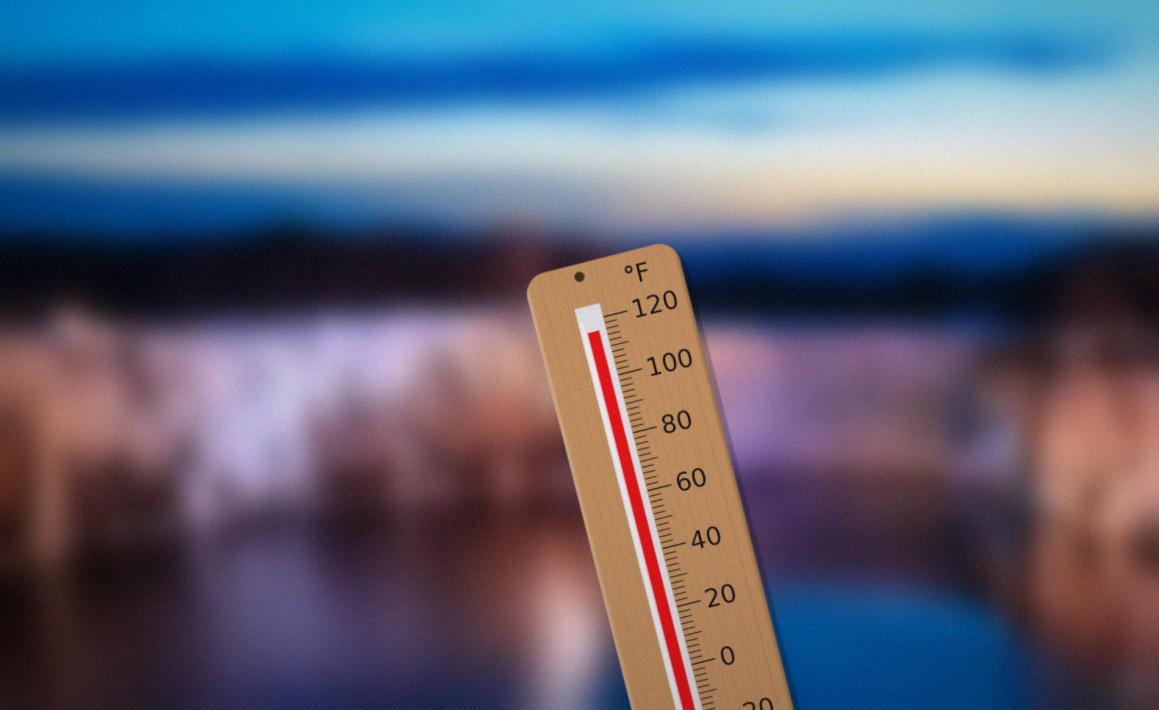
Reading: 116
